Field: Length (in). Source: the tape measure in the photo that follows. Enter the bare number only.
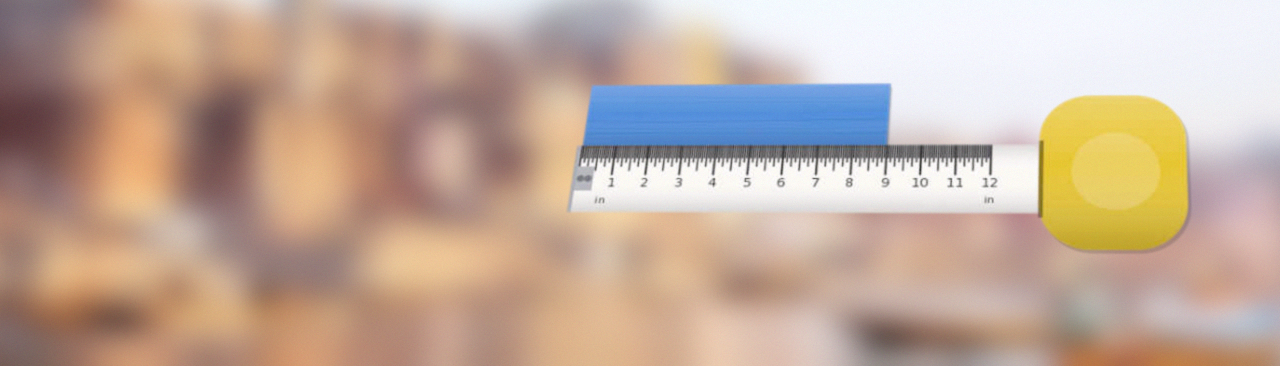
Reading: 9
